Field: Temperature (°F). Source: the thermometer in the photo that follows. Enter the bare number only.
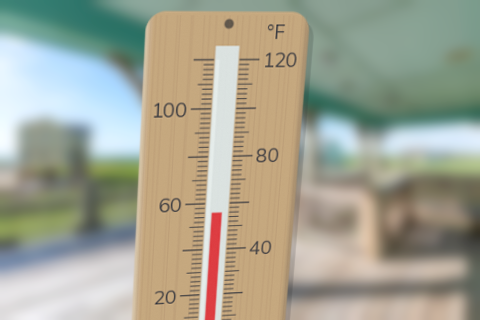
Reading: 56
